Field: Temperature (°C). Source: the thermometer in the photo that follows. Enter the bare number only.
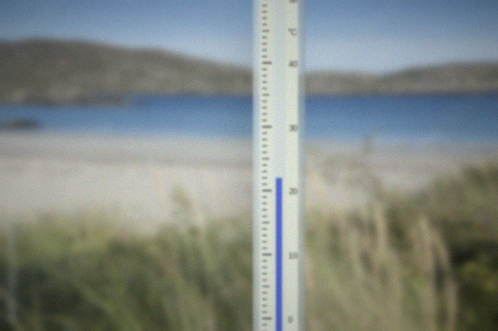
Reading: 22
